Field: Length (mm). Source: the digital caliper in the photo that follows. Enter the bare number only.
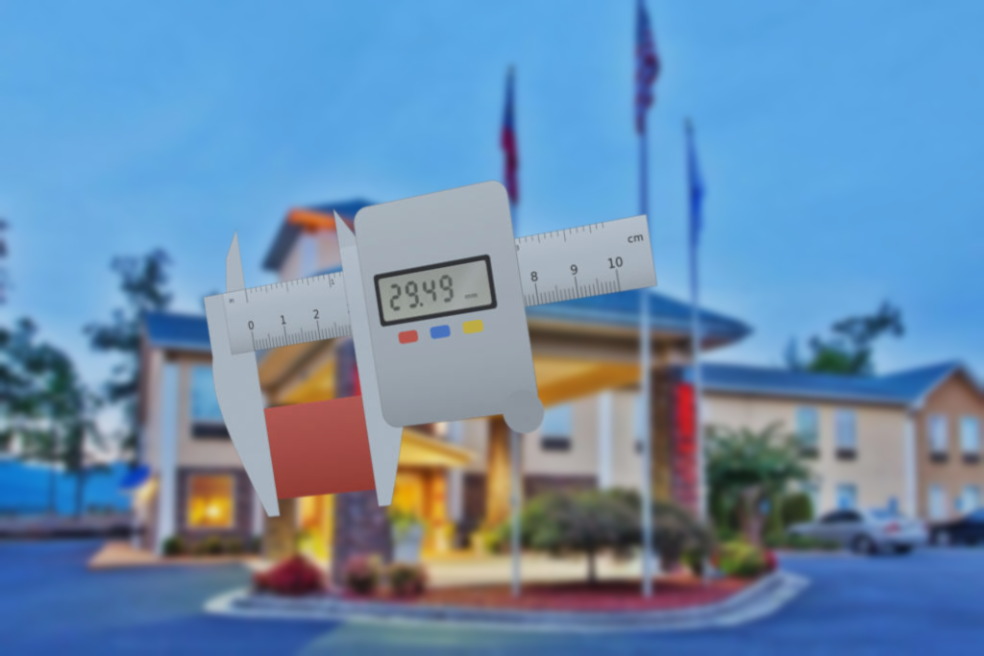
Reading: 29.49
